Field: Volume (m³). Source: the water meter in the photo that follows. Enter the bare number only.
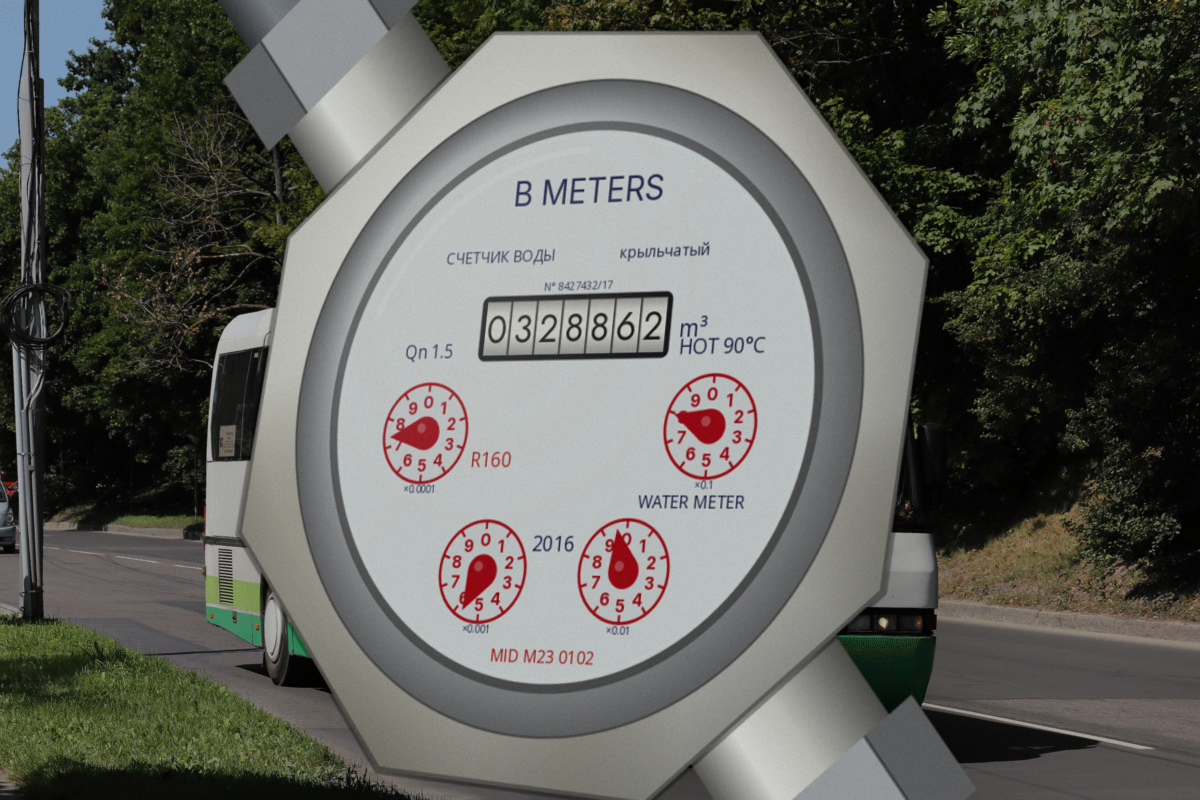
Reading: 328862.7957
